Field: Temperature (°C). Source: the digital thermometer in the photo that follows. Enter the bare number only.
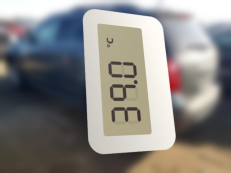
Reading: 39.0
